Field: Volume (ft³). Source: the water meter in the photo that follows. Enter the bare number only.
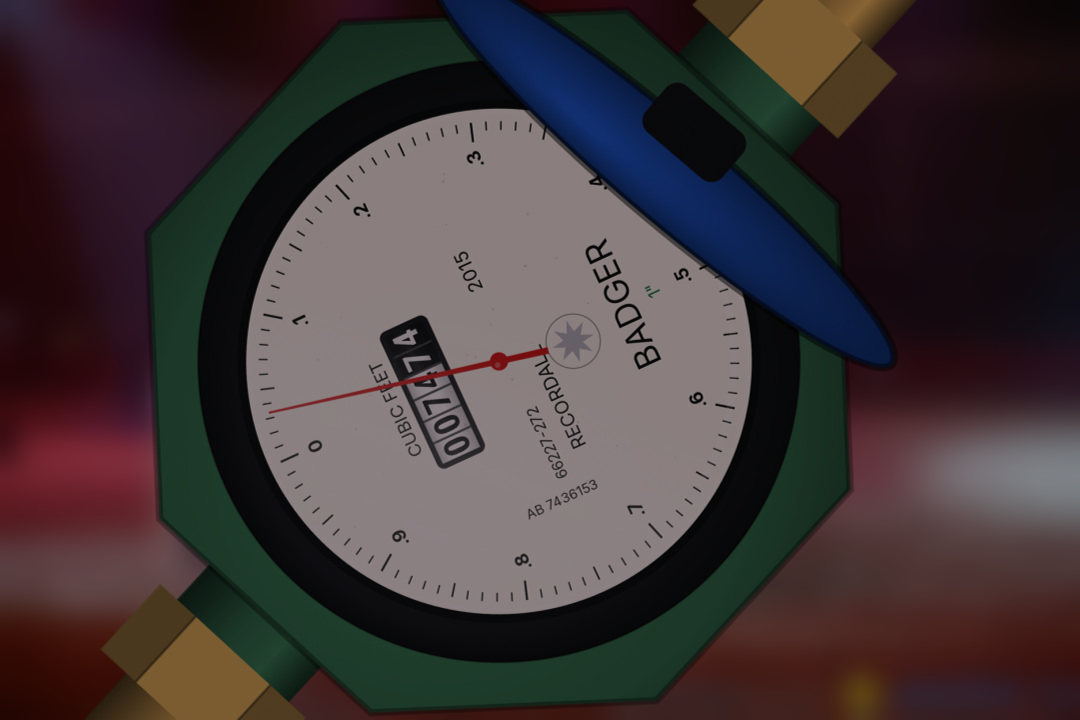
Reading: 7474.03
